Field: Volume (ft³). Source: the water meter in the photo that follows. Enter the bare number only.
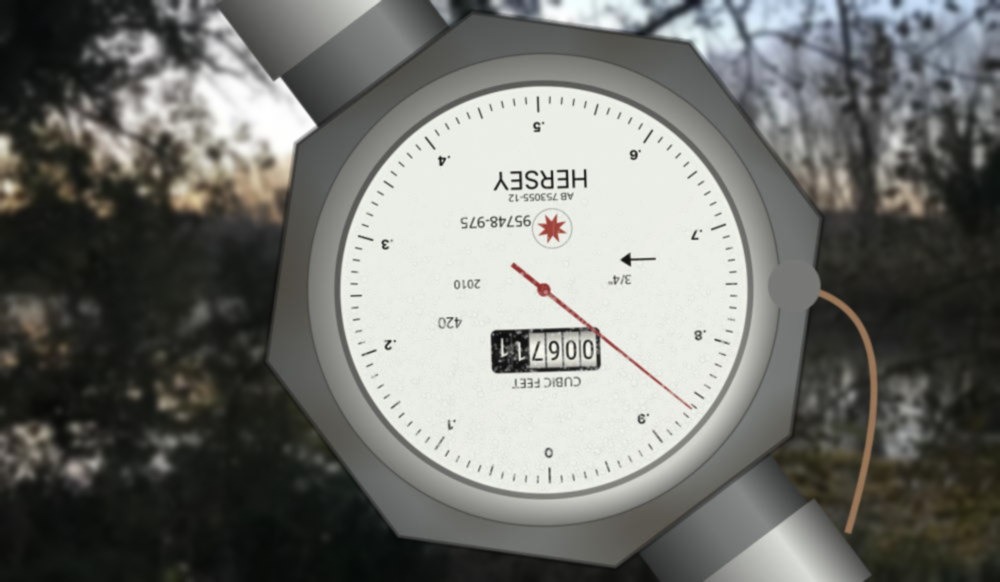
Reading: 6710.86
